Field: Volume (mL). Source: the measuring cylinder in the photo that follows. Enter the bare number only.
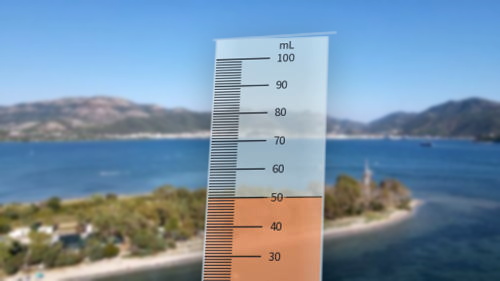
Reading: 50
